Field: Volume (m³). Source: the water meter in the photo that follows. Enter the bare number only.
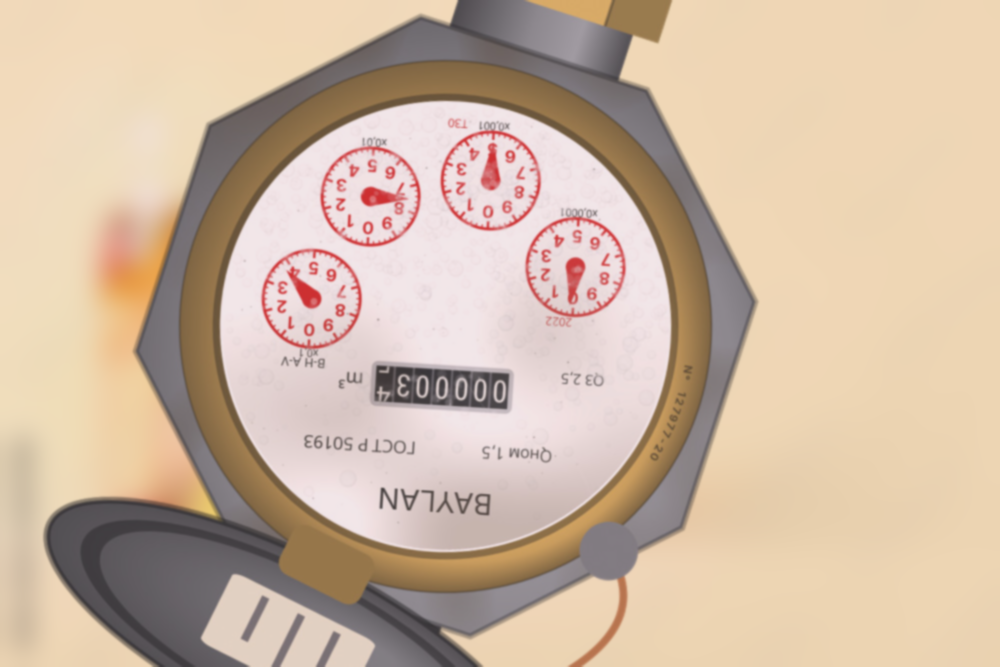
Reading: 34.3750
